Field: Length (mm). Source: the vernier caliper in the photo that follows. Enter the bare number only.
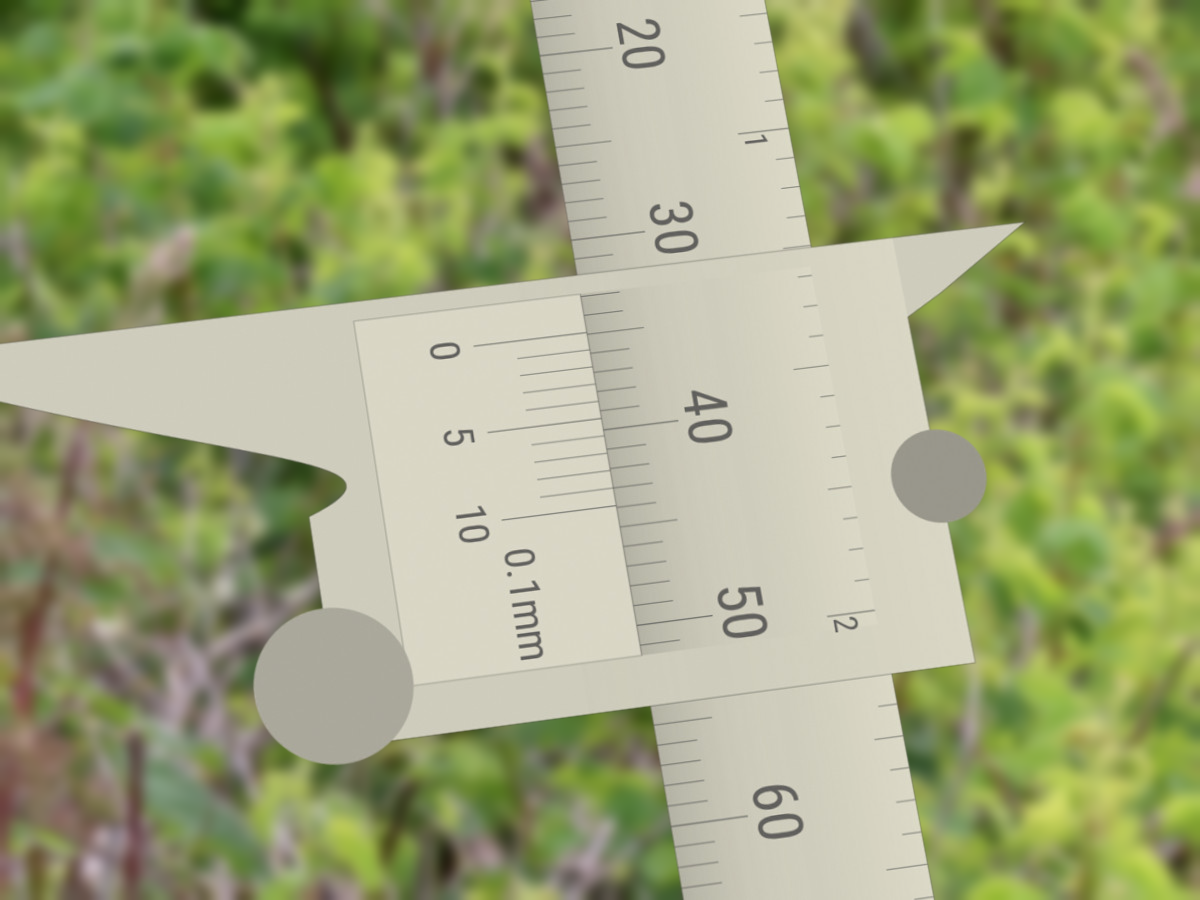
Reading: 34.9
